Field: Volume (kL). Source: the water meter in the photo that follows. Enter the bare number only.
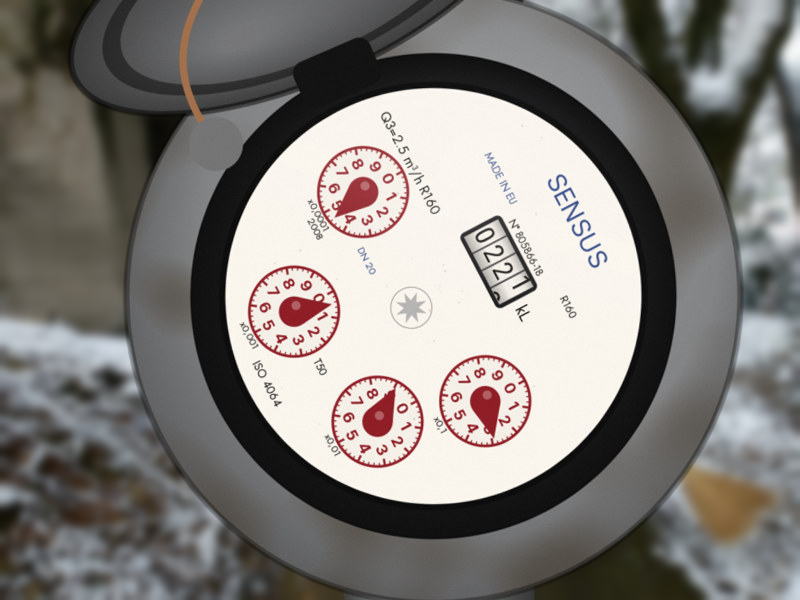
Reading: 221.2904
